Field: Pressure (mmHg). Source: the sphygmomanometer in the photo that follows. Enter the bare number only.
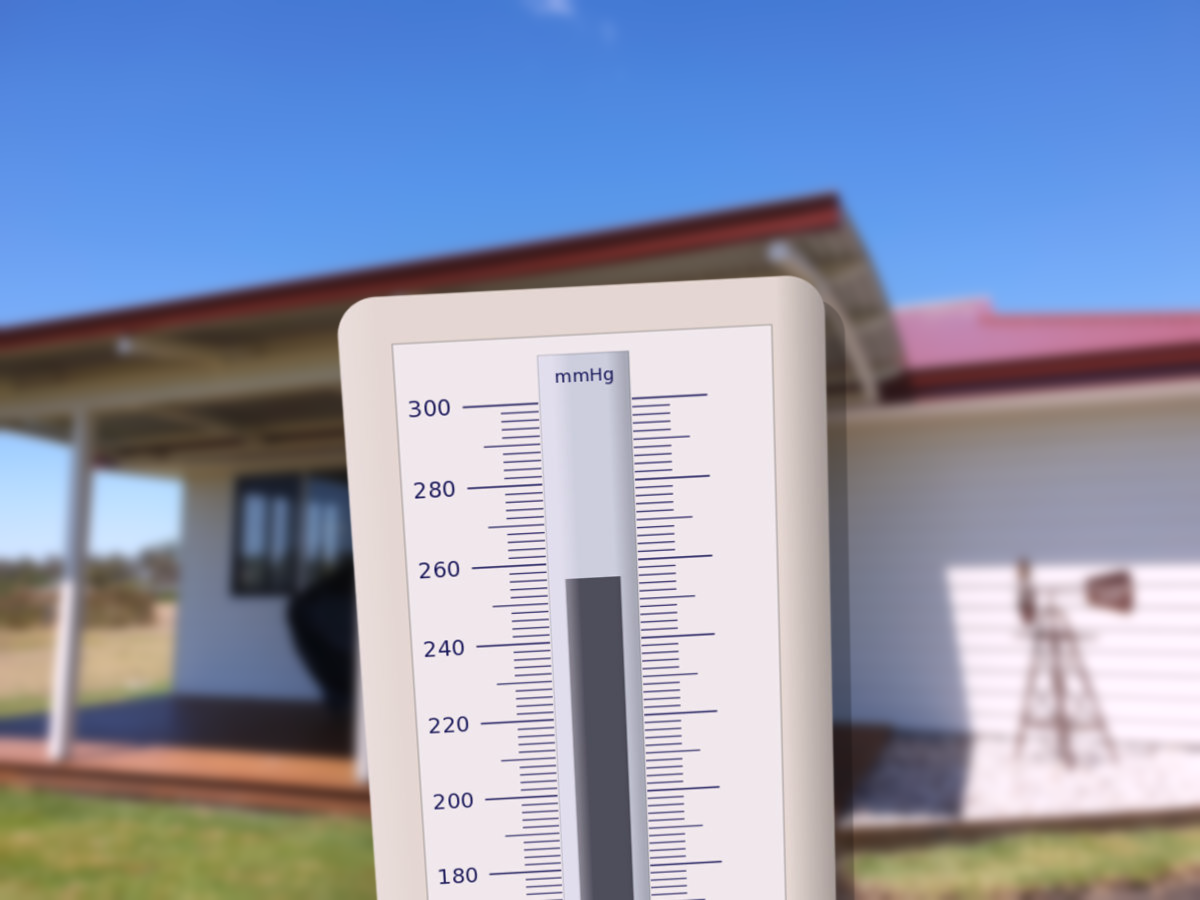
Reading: 256
